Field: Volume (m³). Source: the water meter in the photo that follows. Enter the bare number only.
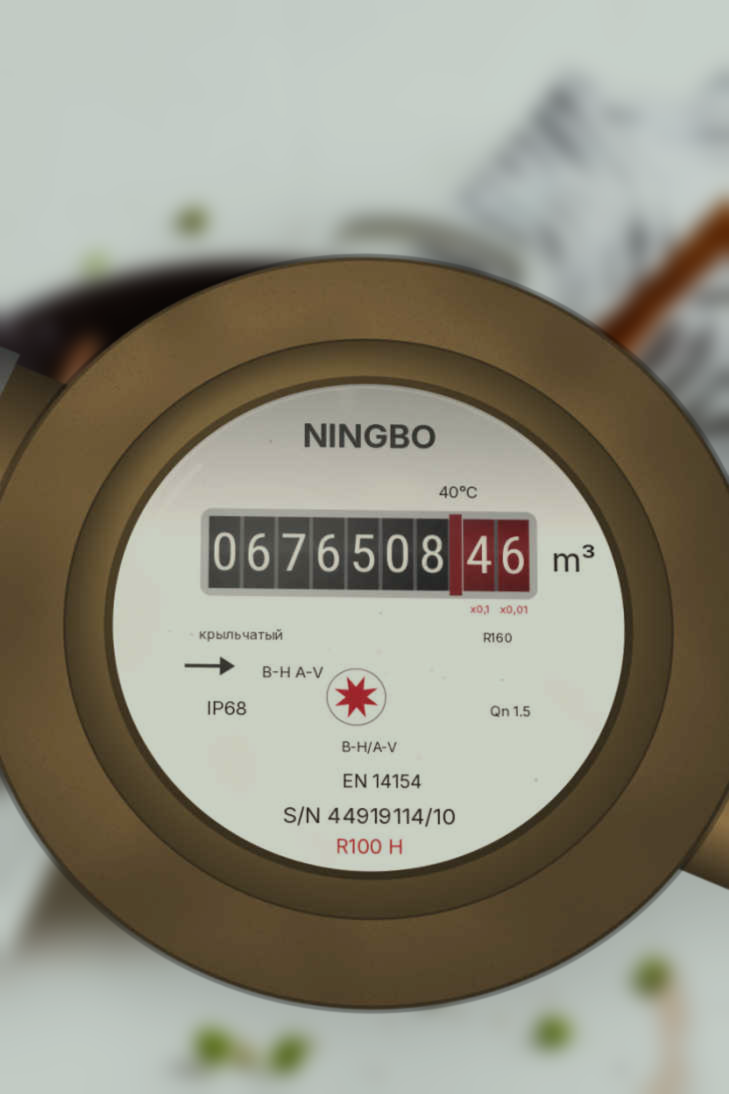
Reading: 676508.46
